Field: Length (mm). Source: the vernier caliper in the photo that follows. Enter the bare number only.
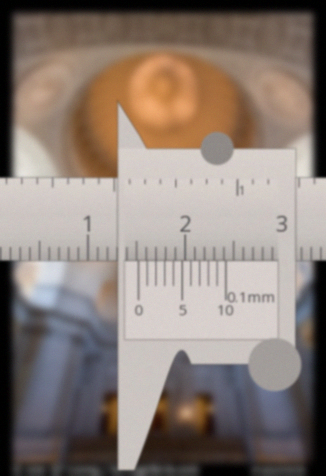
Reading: 15.2
